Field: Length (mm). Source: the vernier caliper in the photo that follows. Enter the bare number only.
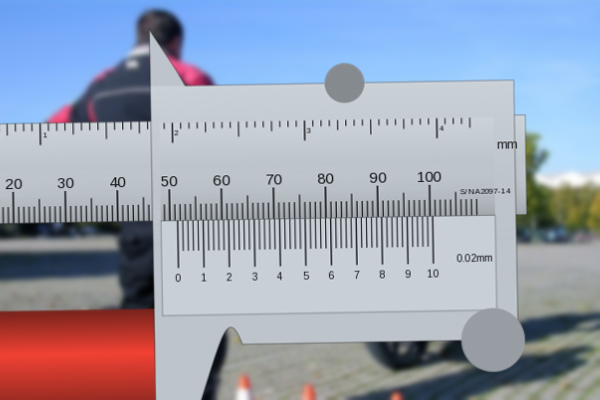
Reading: 51.5
